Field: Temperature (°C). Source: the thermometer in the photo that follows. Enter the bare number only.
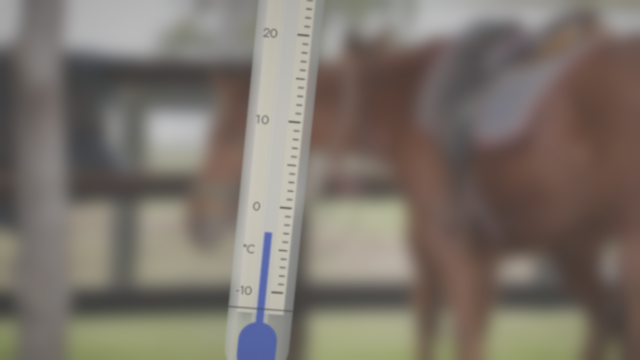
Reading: -3
